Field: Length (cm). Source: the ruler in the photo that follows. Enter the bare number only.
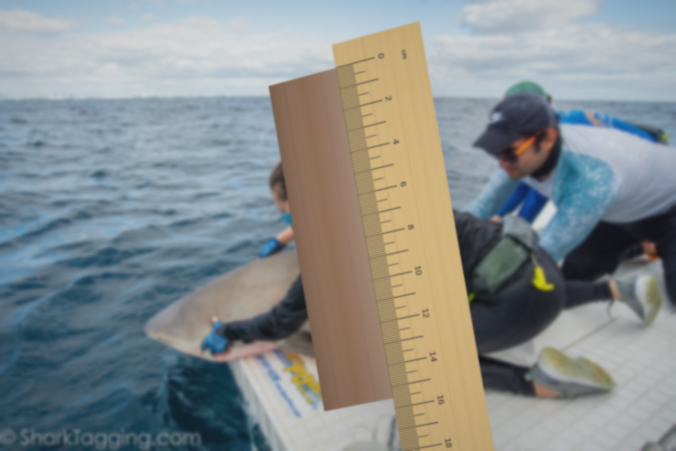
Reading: 15.5
